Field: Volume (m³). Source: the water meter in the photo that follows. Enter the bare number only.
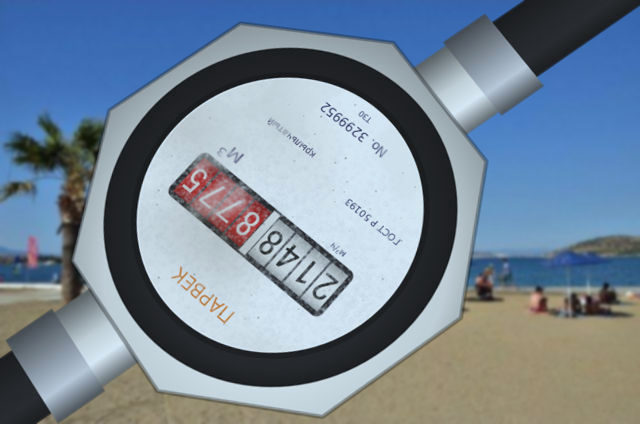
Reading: 2148.8775
